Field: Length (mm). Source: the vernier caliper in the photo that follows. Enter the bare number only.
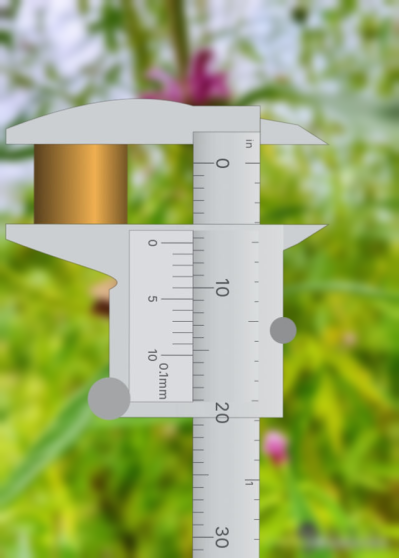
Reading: 6.4
